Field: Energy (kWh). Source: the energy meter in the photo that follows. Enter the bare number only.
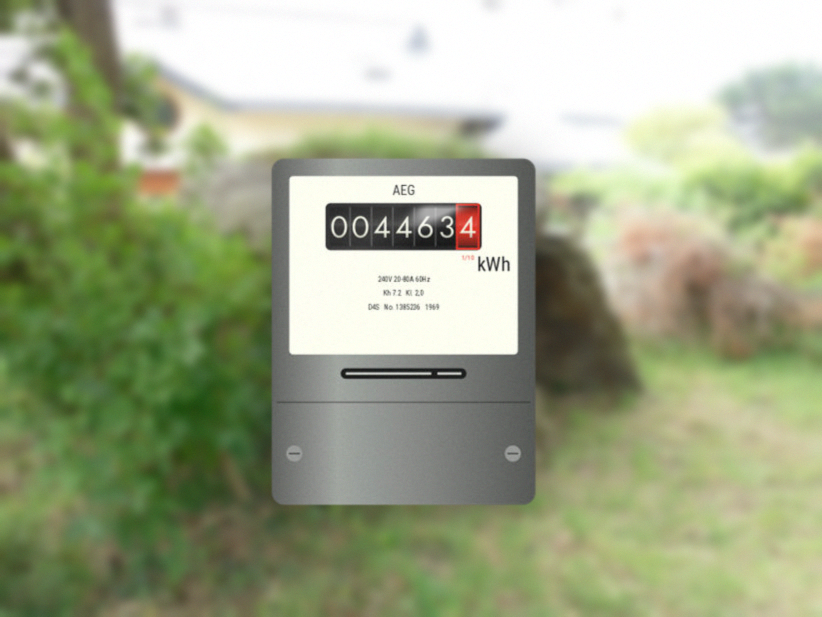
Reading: 4463.4
